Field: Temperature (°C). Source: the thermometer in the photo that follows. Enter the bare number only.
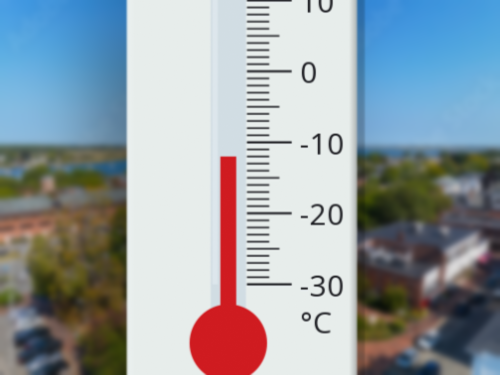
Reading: -12
